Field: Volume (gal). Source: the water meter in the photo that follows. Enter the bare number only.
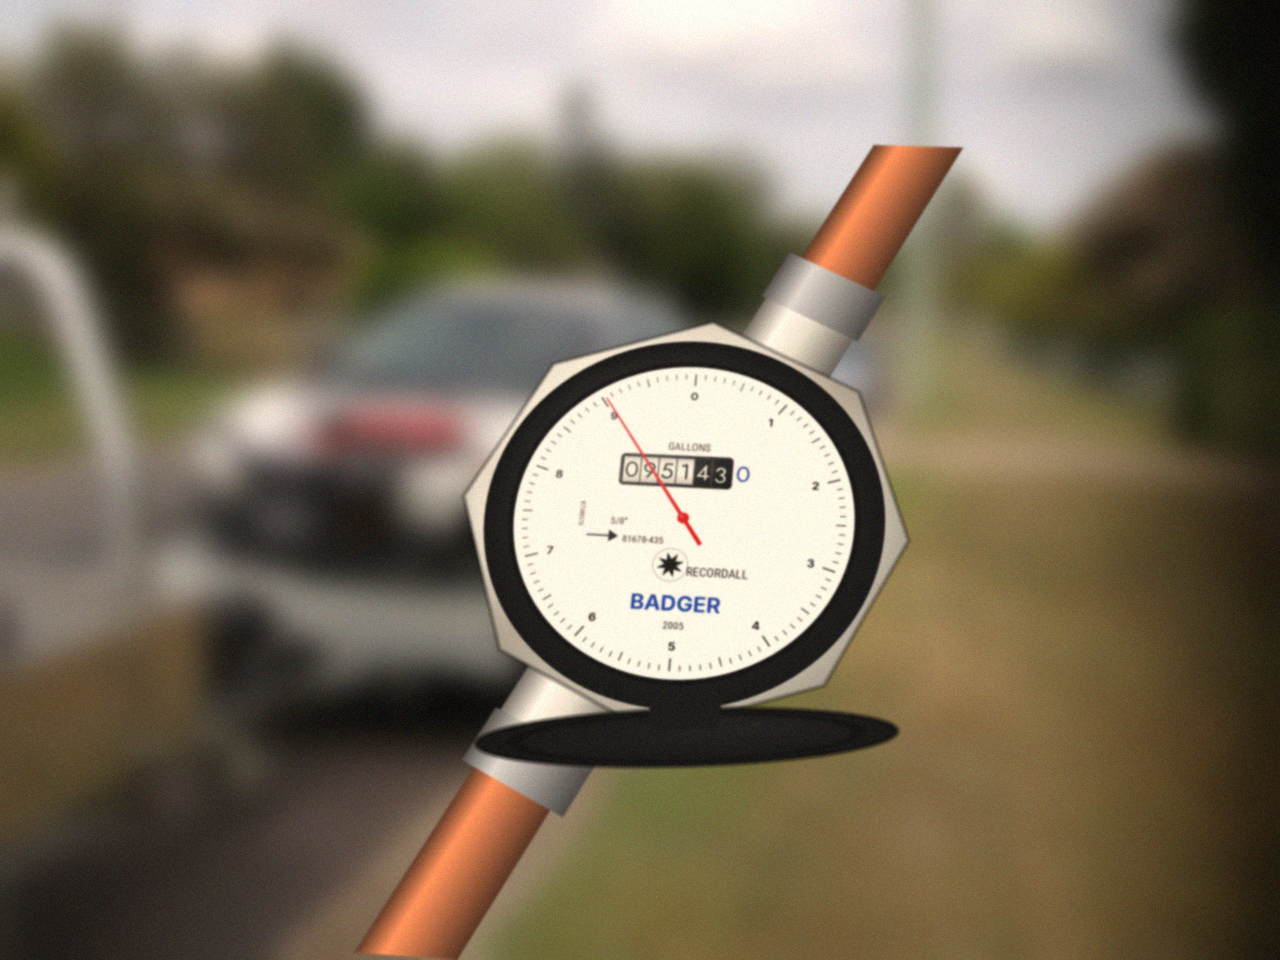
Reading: 951429.0
